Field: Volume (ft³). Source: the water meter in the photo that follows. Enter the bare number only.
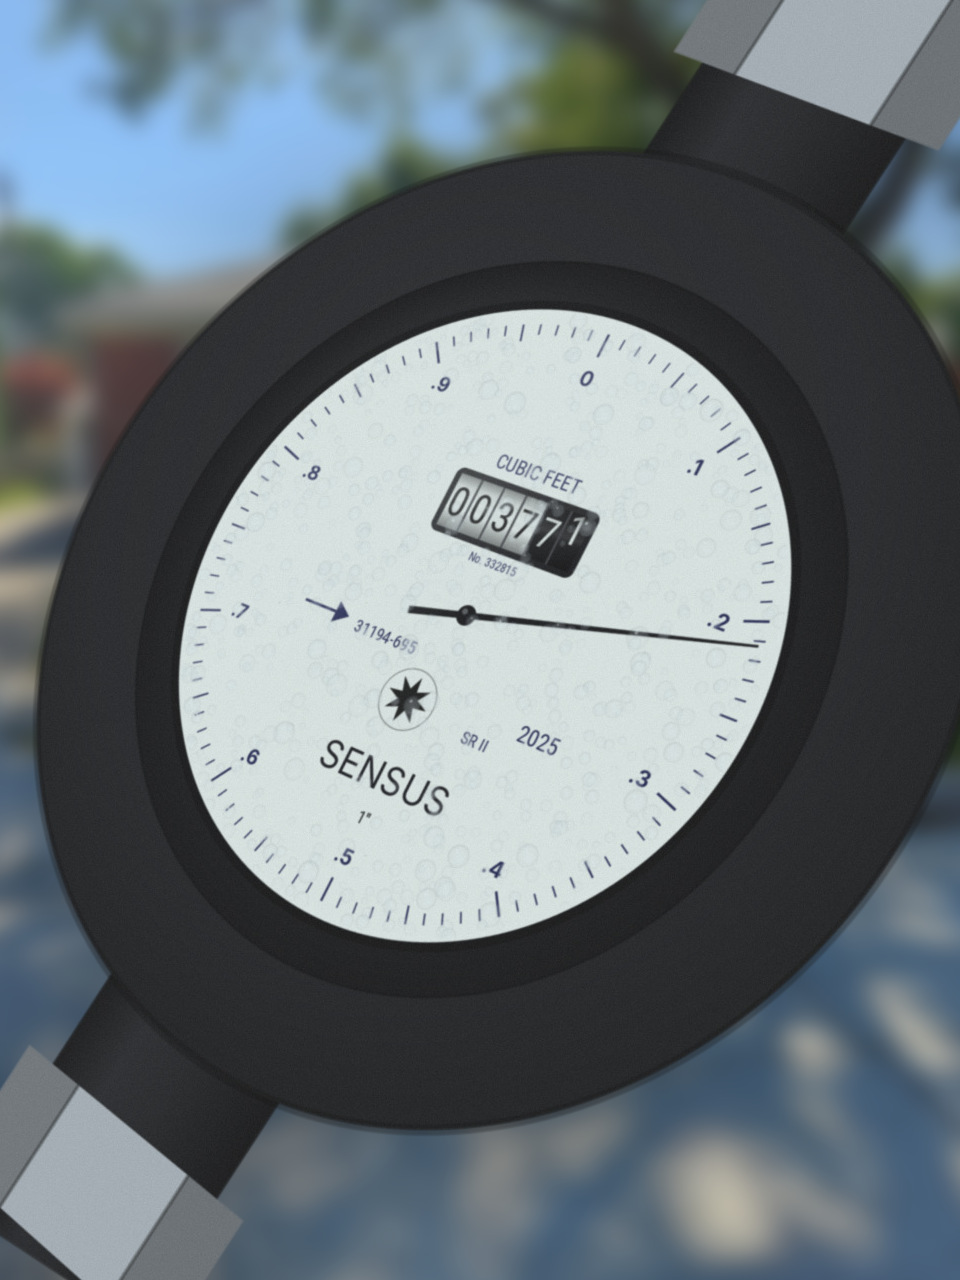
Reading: 3771.21
